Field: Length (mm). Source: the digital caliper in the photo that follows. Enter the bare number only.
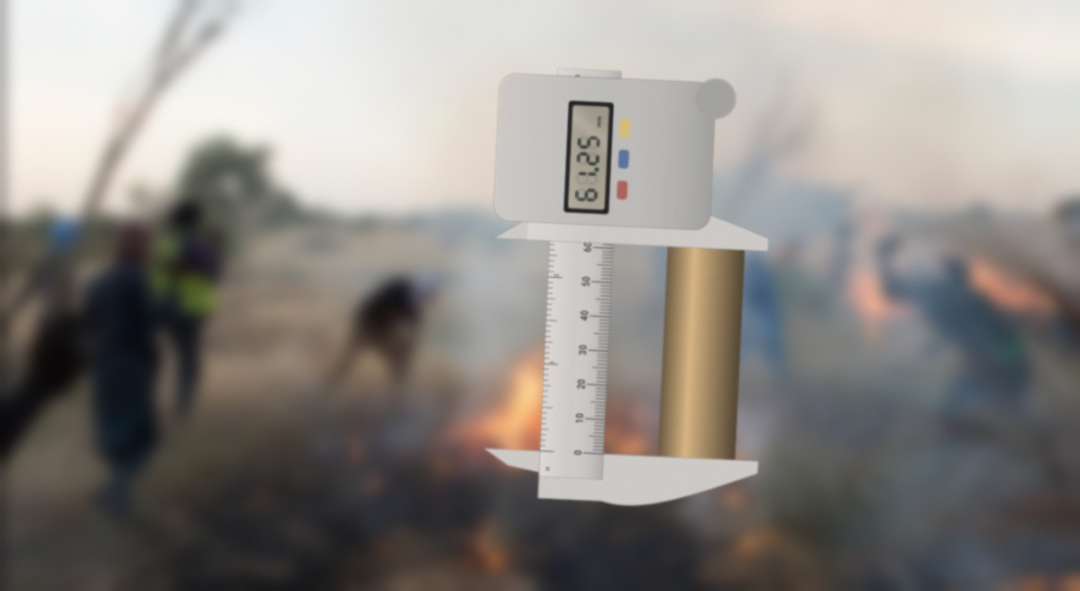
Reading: 61.25
